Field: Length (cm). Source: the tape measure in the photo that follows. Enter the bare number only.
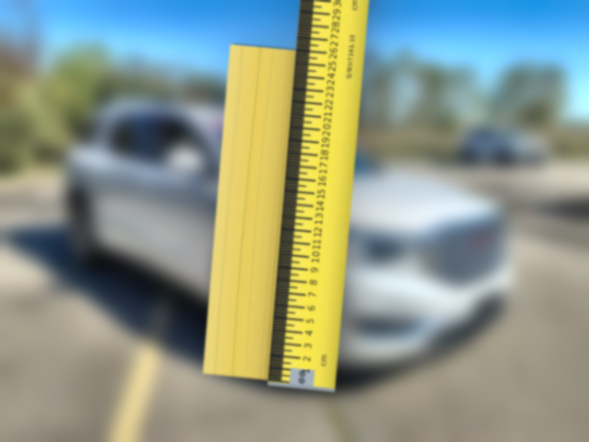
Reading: 26
